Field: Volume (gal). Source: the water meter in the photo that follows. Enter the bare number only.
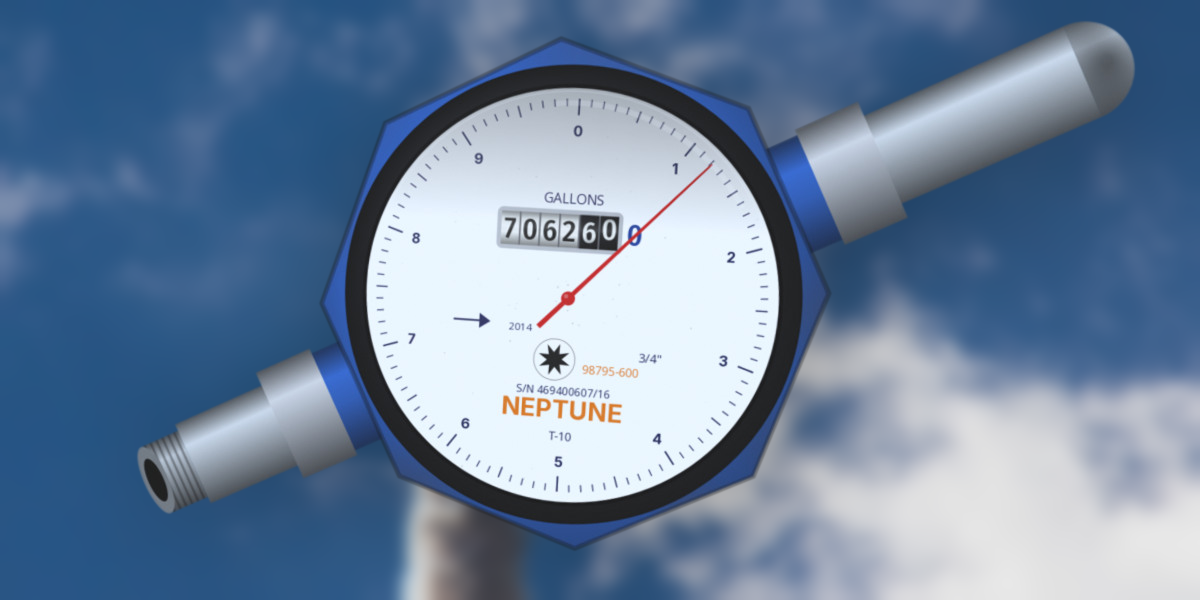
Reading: 7062601.2
